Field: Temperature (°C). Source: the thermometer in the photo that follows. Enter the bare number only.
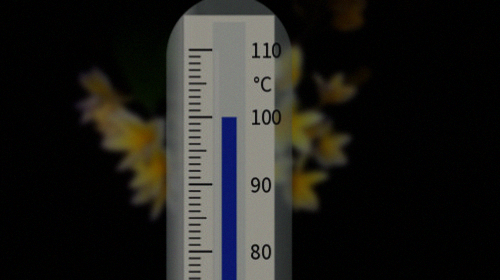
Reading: 100
